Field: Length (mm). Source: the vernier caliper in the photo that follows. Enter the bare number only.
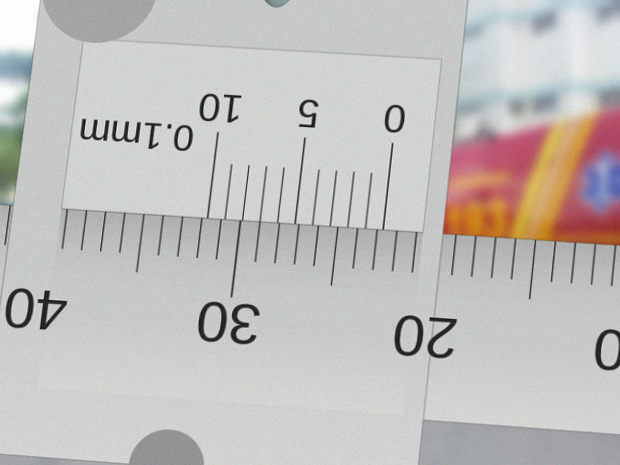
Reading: 22.7
